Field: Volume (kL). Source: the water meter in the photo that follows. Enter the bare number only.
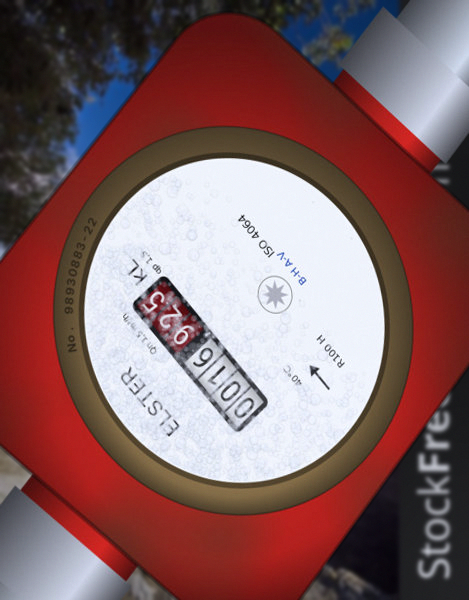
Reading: 16.925
